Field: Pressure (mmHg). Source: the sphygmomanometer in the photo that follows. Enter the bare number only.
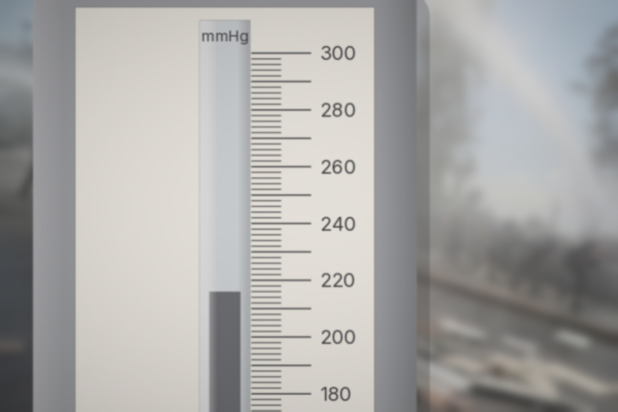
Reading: 216
